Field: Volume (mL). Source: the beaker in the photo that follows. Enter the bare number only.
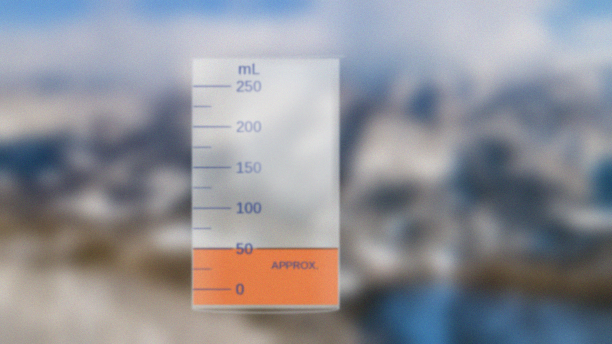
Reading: 50
